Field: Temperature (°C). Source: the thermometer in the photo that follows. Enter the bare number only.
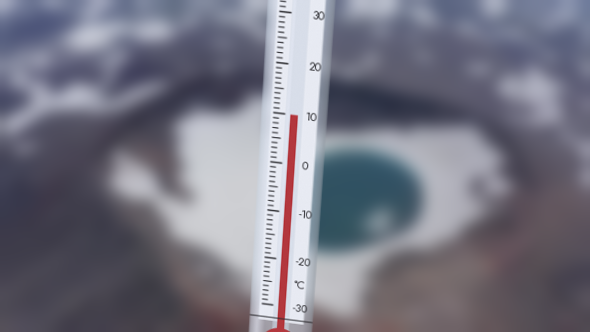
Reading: 10
